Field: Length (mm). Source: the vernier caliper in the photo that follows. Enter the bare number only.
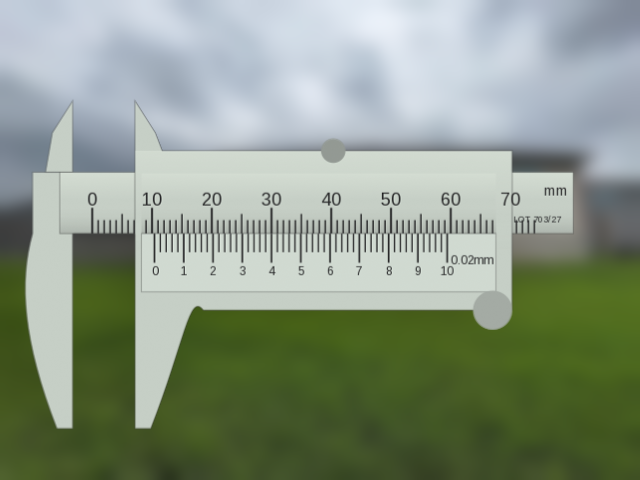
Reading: 10.4
